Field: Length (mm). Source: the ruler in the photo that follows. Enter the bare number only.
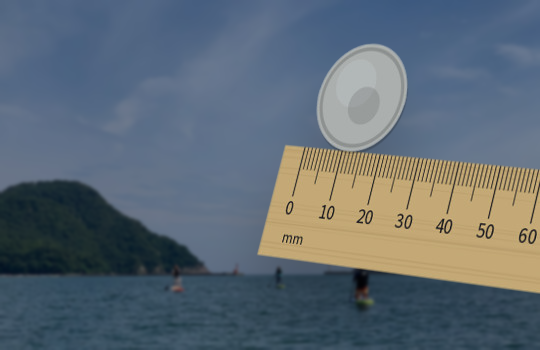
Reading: 23
